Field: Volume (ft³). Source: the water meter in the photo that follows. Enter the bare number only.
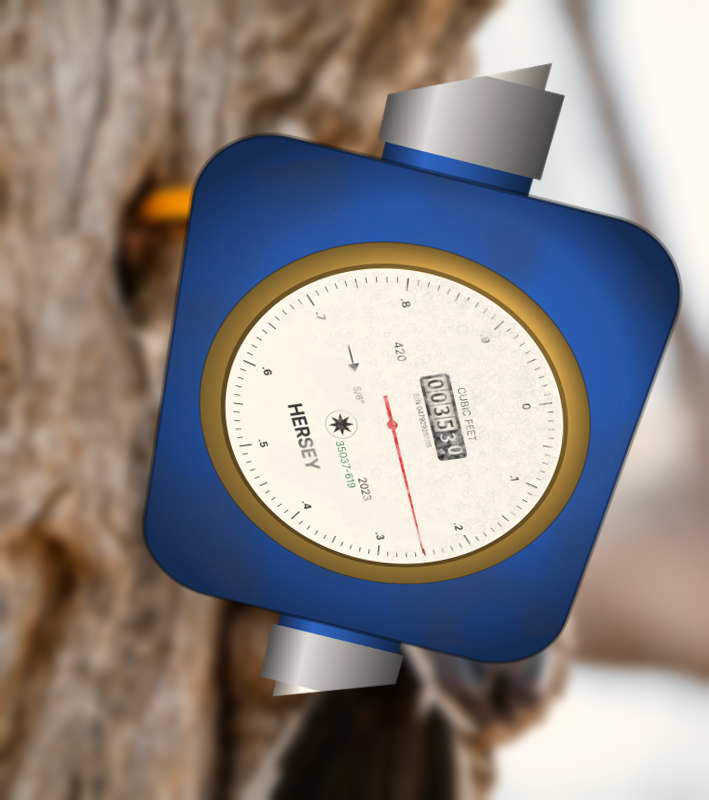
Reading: 3530.25
